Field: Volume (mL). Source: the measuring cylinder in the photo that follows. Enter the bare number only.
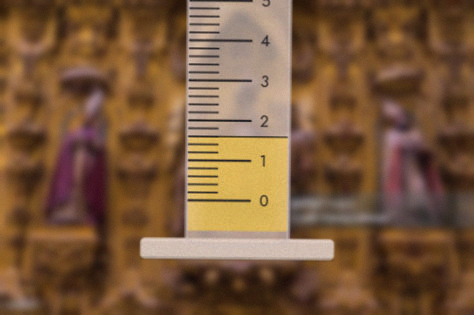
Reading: 1.6
